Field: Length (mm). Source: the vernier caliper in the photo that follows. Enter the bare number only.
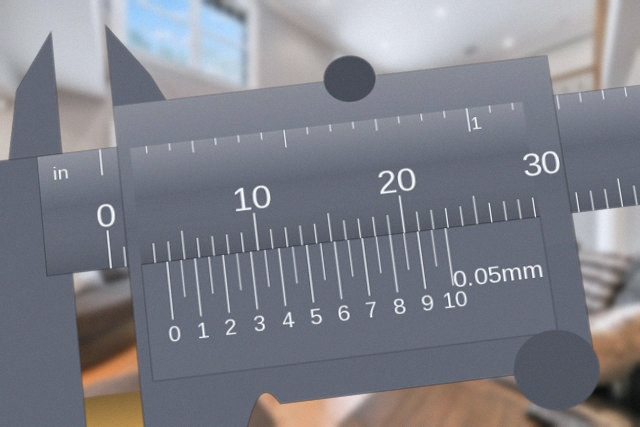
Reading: 3.8
